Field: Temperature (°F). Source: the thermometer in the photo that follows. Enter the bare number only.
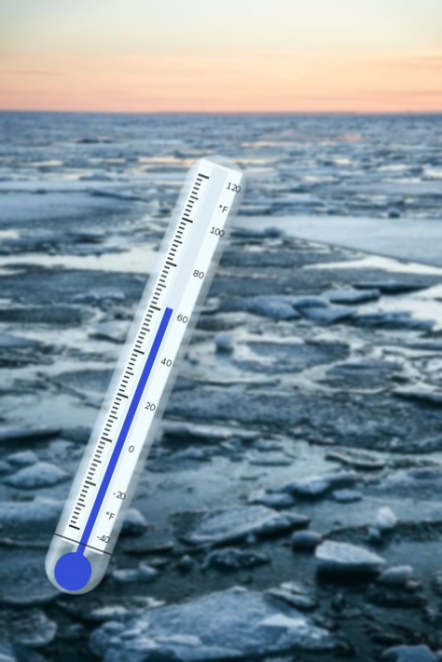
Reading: 62
